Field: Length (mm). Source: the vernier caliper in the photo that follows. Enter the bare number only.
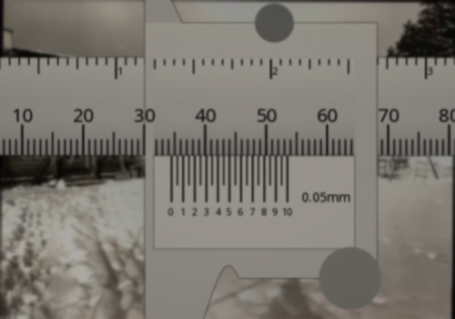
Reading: 34.5
